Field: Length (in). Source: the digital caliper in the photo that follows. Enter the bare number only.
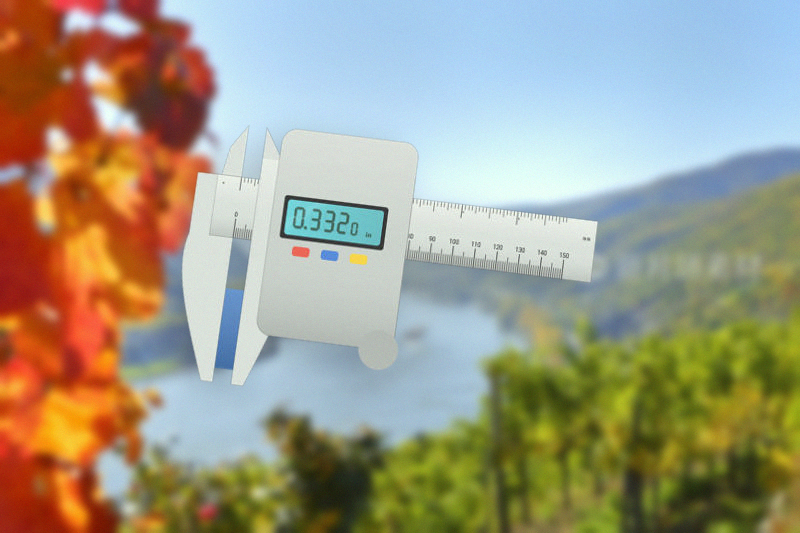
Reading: 0.3320
